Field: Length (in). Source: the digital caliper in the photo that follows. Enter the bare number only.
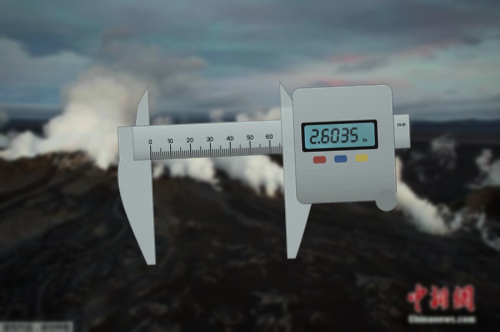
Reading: 2.6035
